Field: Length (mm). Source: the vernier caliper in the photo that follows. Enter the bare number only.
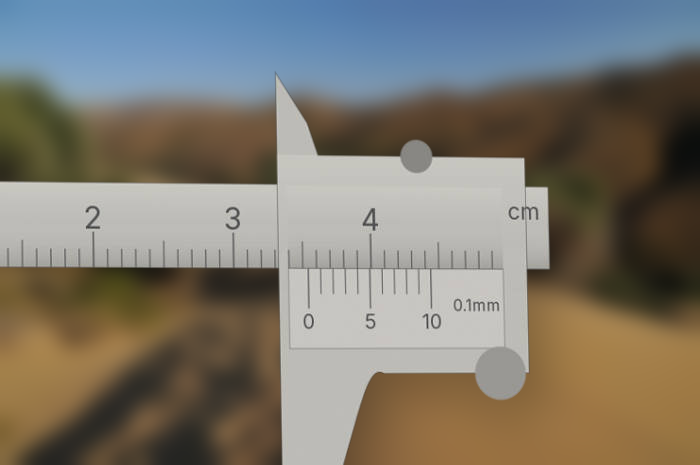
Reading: 35.4
